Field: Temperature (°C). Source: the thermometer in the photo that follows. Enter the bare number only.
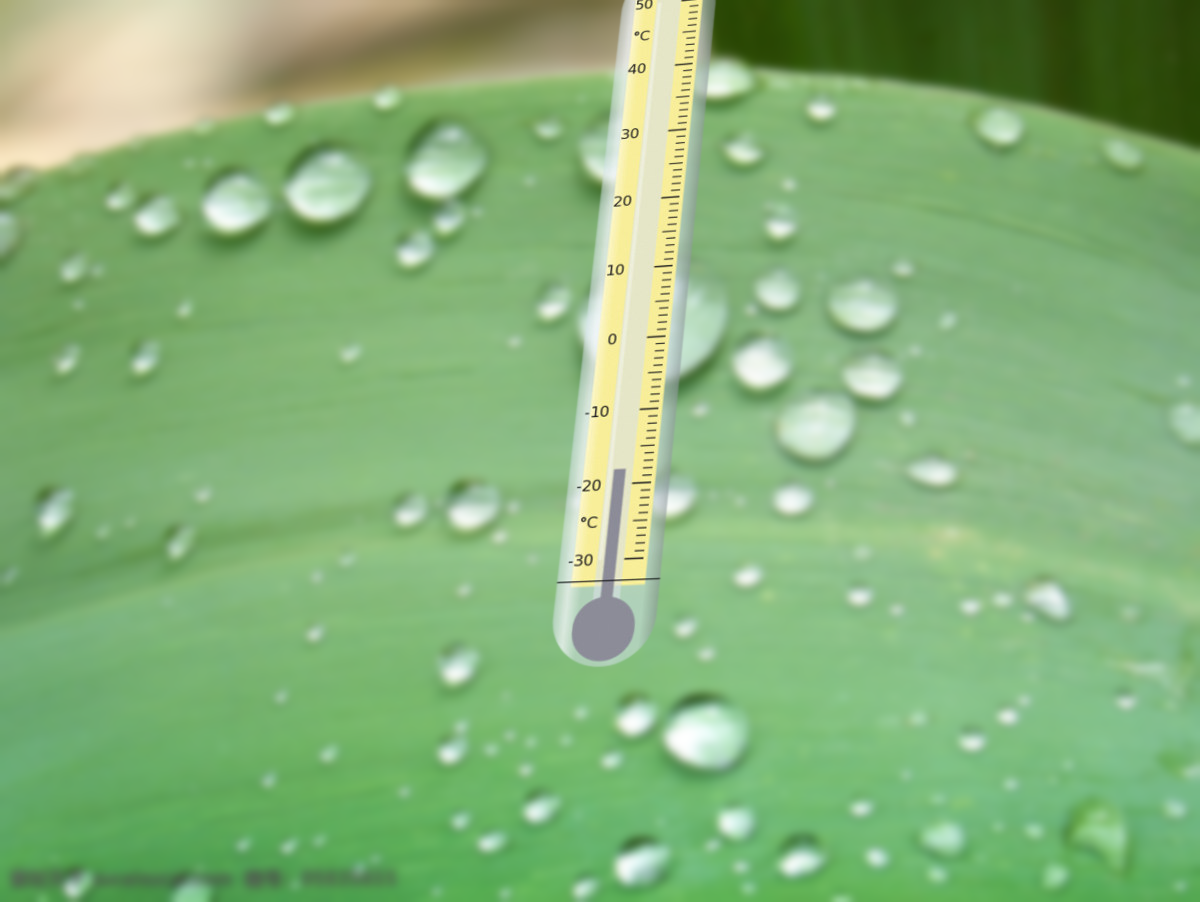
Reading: -18
